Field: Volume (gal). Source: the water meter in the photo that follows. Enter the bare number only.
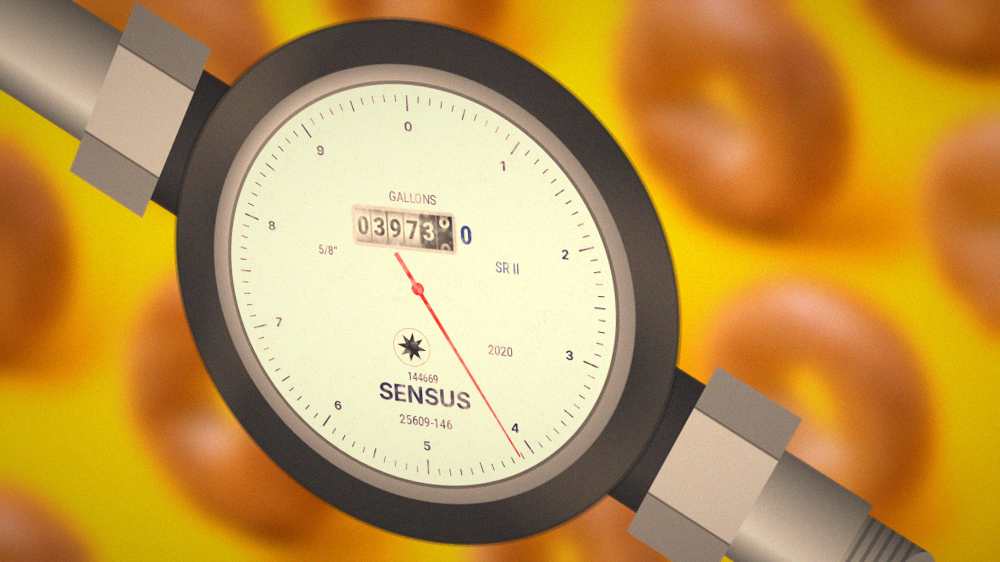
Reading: 397384.1
